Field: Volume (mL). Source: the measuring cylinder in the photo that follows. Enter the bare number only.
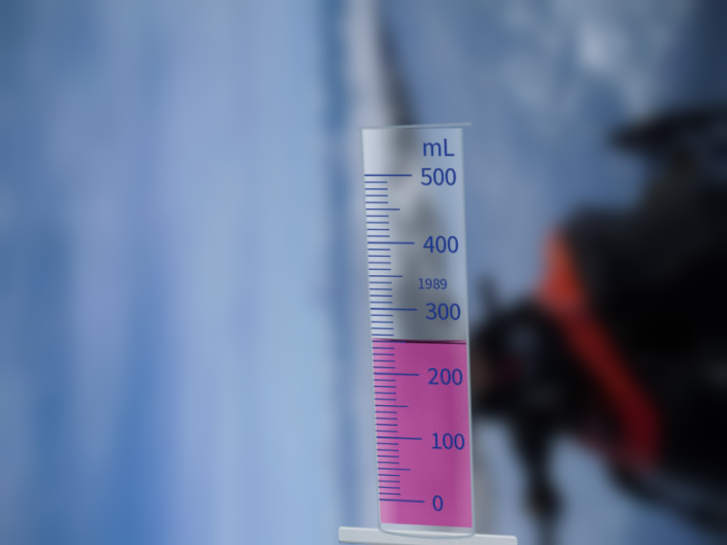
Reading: 250
